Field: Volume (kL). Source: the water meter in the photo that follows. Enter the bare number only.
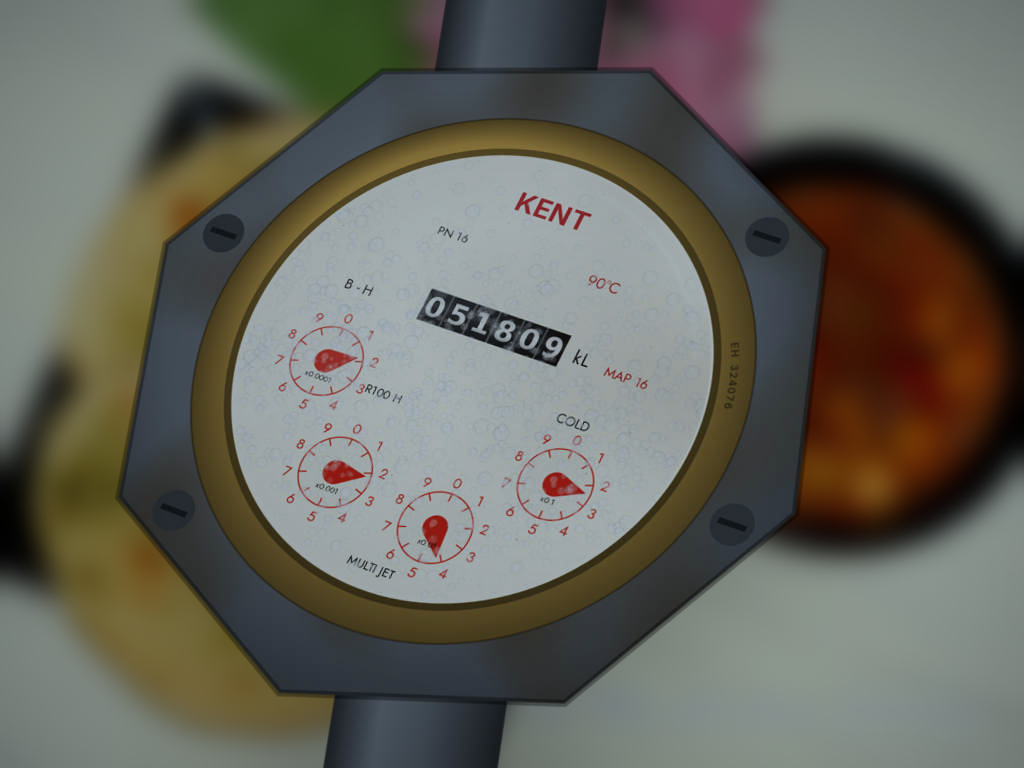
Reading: 51809.2421
